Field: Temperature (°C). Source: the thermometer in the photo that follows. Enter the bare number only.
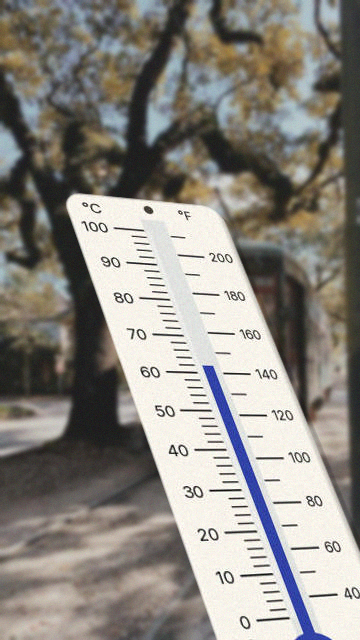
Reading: 62
